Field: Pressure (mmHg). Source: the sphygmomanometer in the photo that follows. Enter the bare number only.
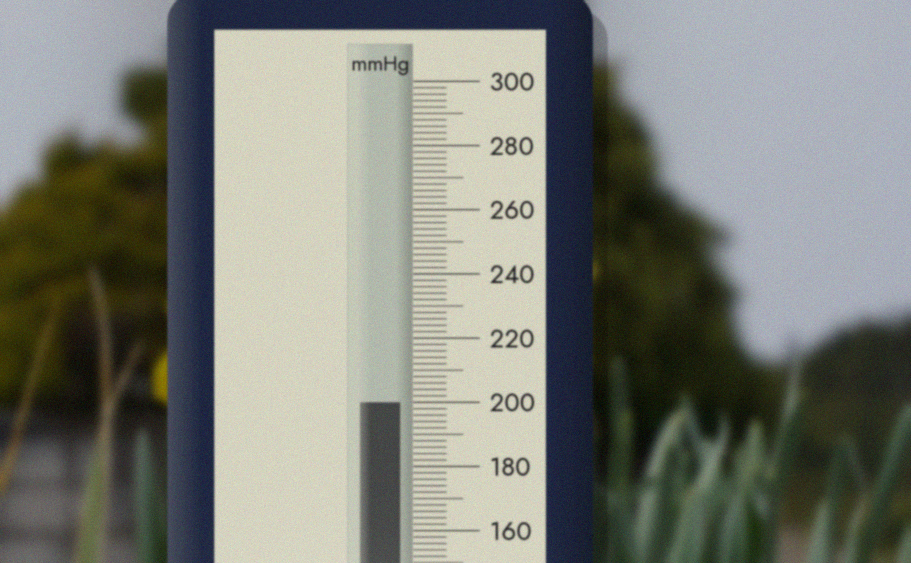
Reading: 200
